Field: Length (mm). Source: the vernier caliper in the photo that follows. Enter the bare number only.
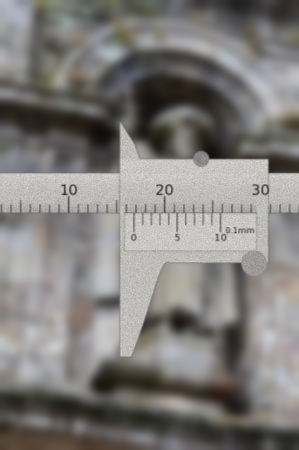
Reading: 16.8
